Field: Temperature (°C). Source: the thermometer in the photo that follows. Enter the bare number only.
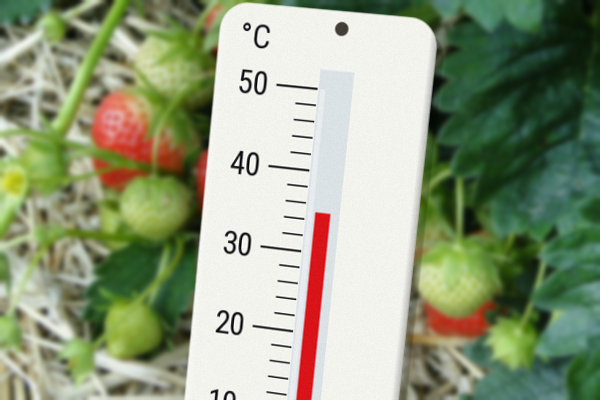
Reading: 35
